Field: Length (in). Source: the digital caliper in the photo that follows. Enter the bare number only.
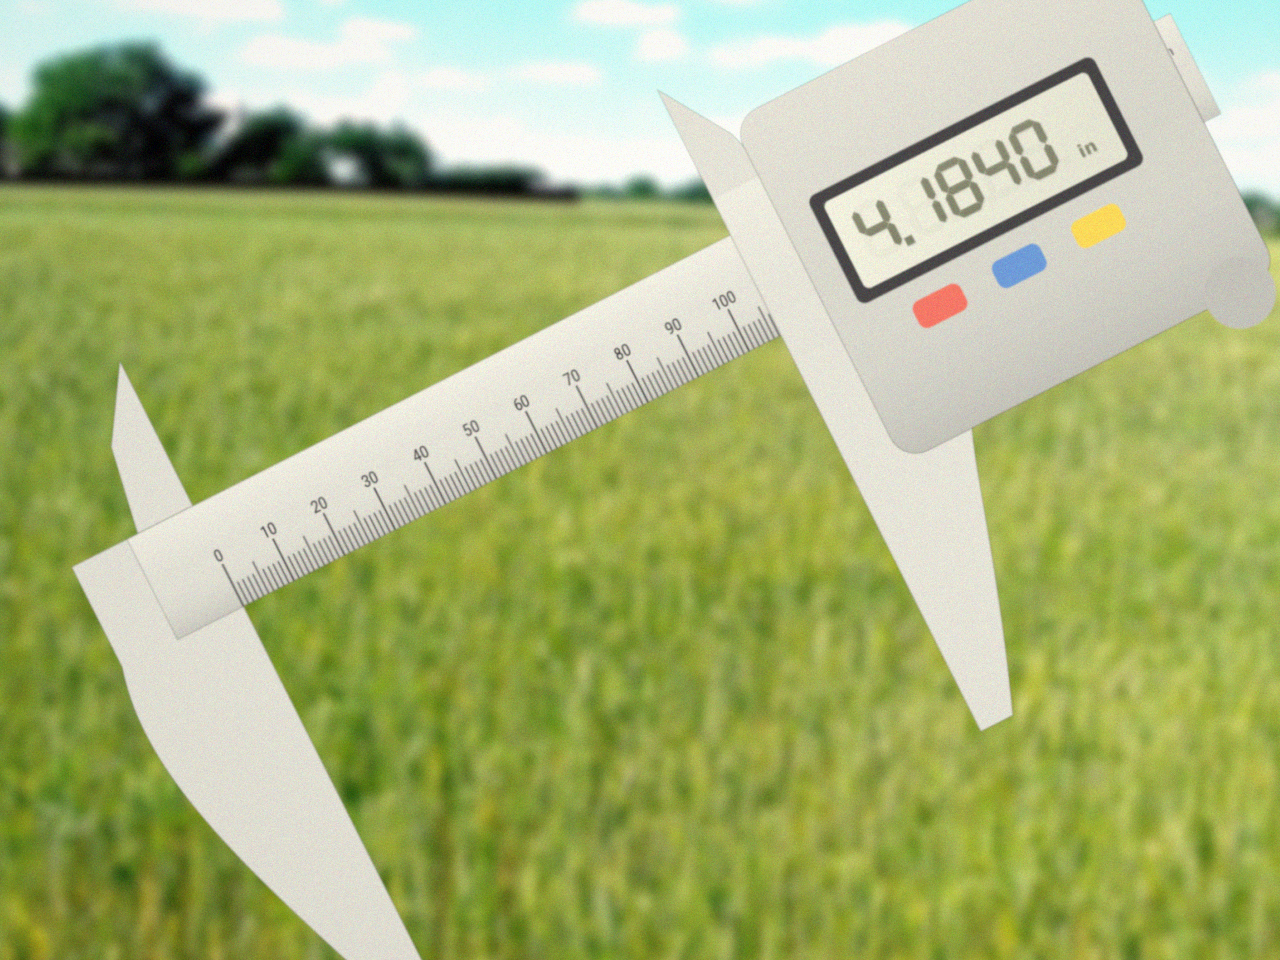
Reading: 4.1840
